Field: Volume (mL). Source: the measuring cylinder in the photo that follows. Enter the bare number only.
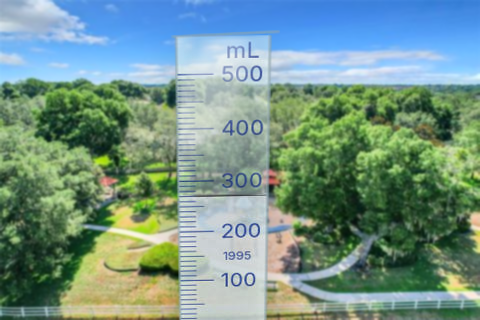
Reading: 270
